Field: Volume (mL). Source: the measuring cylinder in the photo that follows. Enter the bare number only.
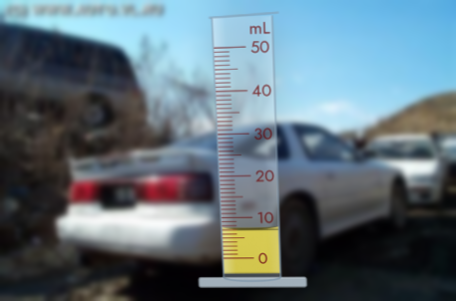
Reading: 7
